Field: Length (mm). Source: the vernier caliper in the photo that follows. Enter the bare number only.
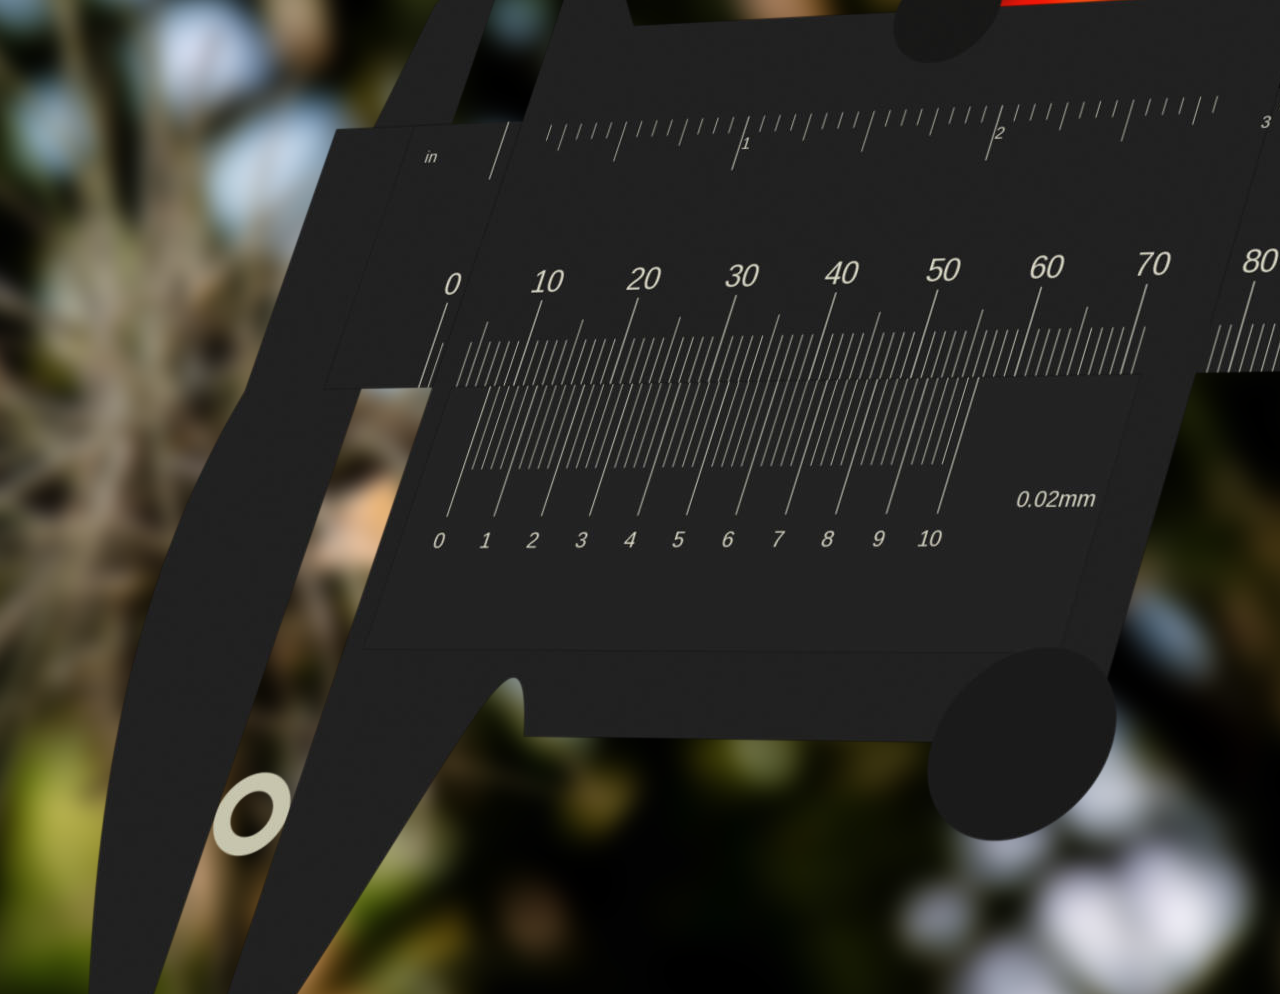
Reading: 7.6
